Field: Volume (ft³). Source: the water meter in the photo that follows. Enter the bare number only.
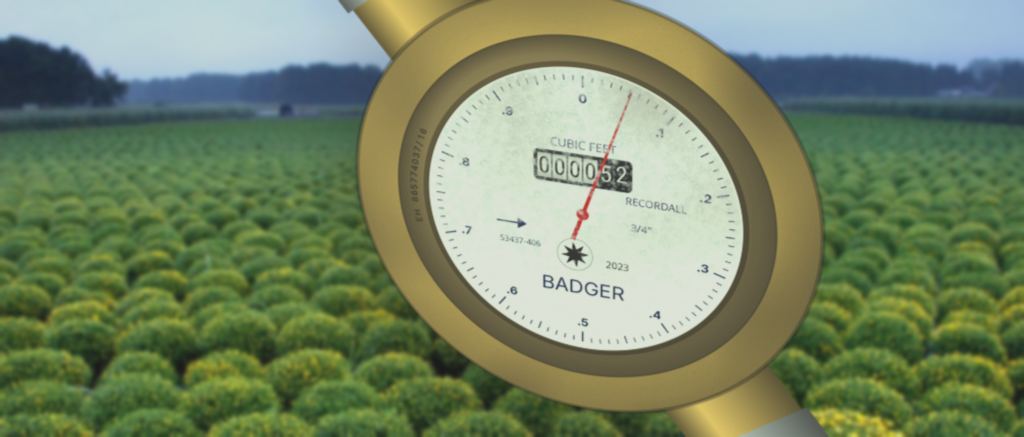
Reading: 52.05
